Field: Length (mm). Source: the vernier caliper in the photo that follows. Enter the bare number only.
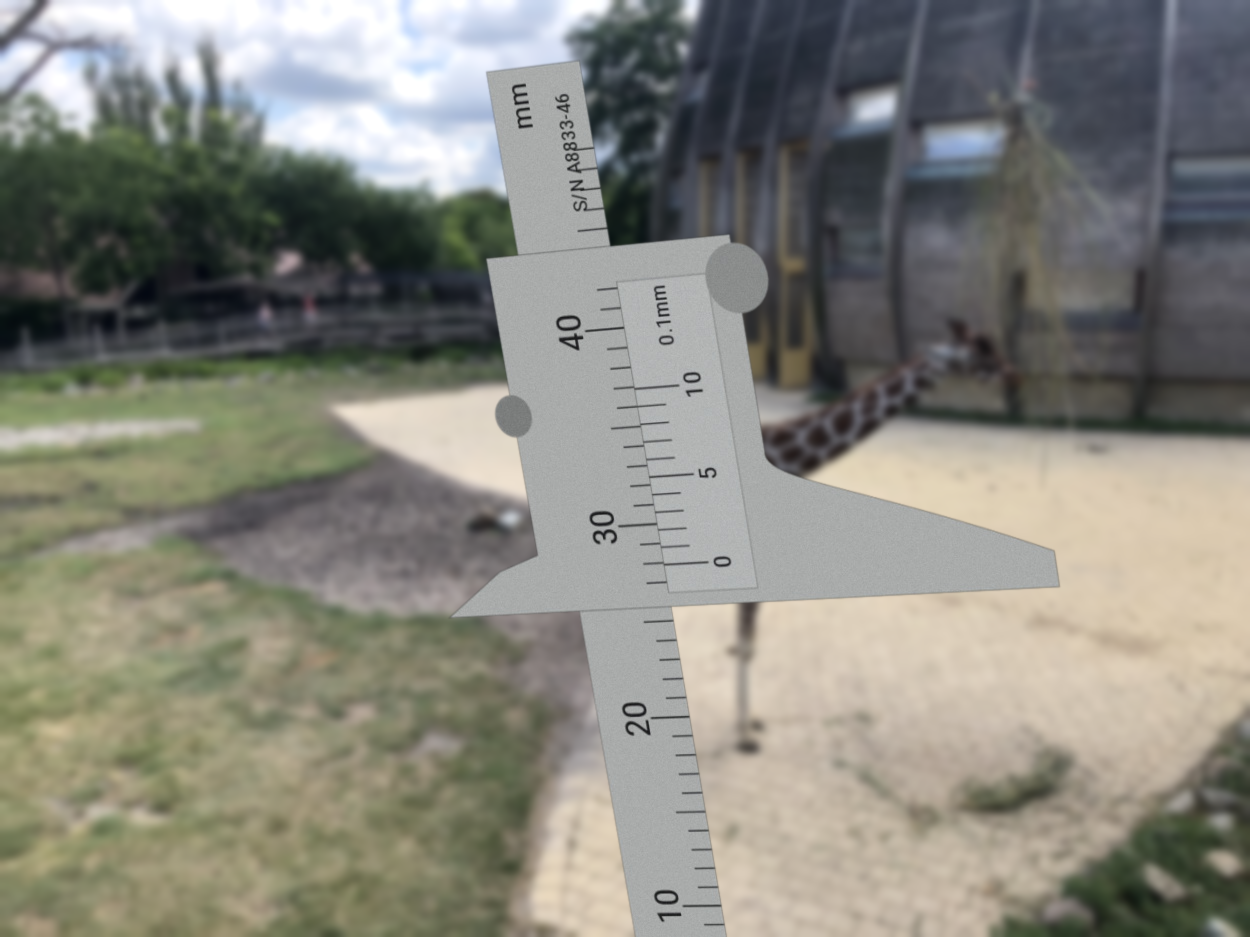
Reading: 27.9
